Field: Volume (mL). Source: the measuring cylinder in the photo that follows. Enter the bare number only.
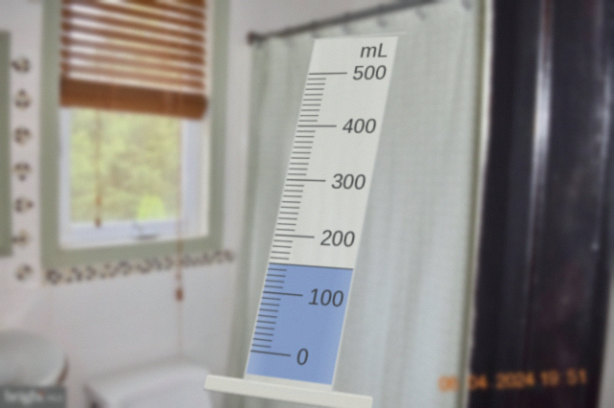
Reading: 150
